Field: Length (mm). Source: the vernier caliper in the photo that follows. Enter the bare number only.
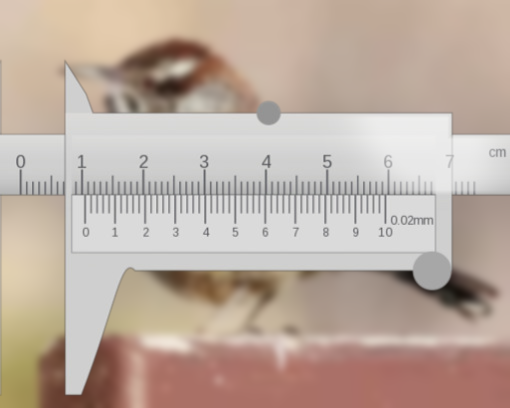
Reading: 10.5
